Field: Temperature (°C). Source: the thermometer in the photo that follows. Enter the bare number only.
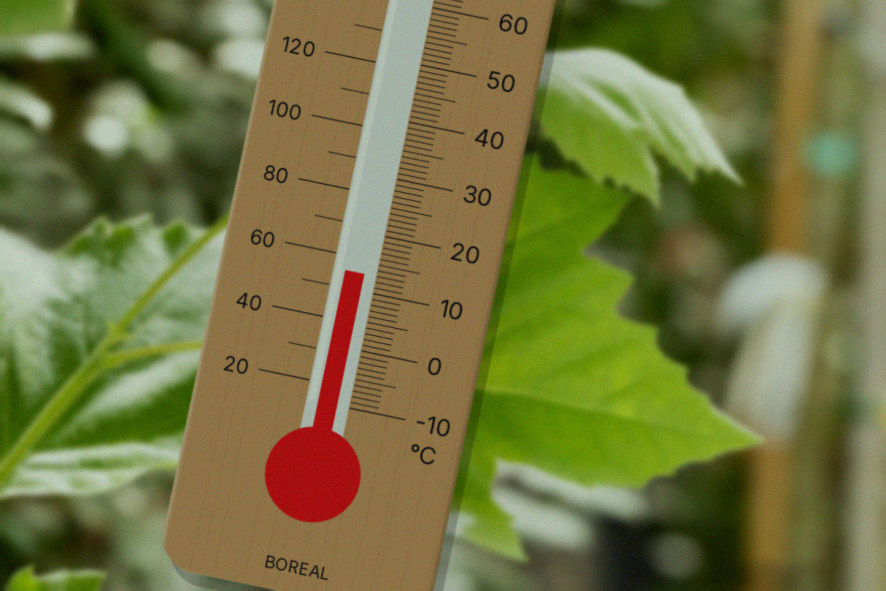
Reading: 13
